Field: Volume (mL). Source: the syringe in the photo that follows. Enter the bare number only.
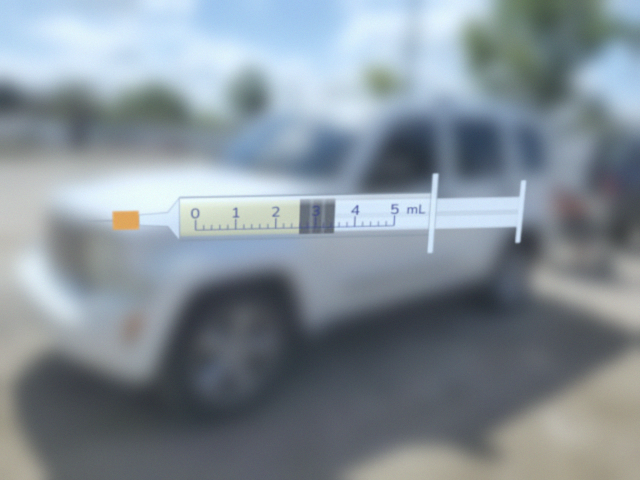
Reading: 2.6
